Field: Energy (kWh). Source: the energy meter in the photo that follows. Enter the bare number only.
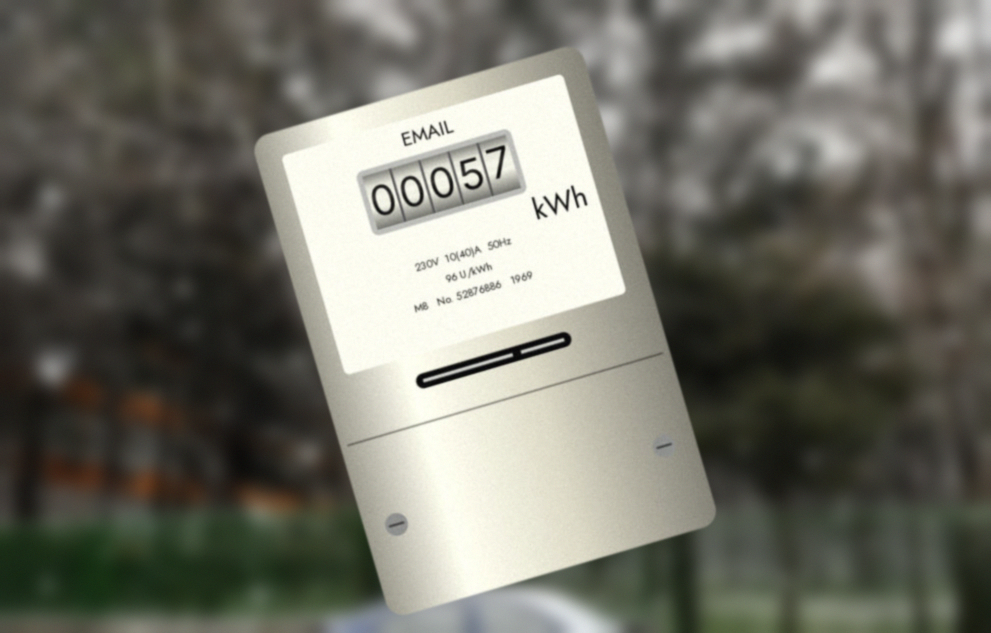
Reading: 57
